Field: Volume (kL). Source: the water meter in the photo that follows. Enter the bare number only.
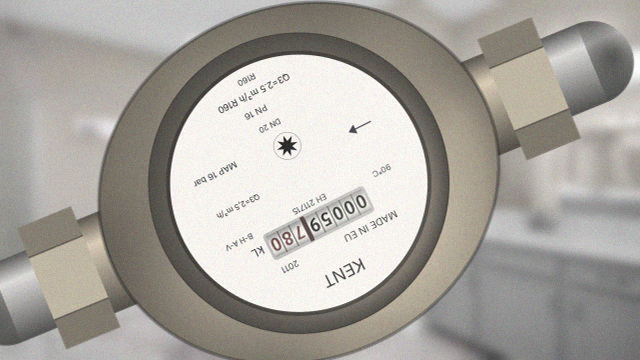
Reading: 59.780
